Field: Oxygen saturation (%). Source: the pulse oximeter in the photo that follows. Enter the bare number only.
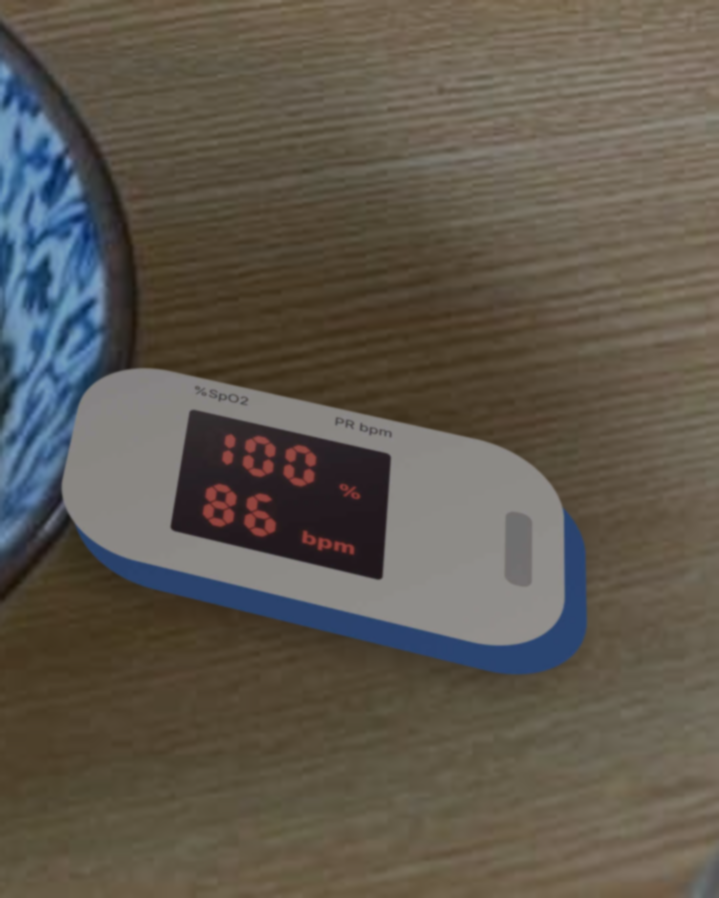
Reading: 100
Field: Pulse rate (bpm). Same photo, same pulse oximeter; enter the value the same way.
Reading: 86
